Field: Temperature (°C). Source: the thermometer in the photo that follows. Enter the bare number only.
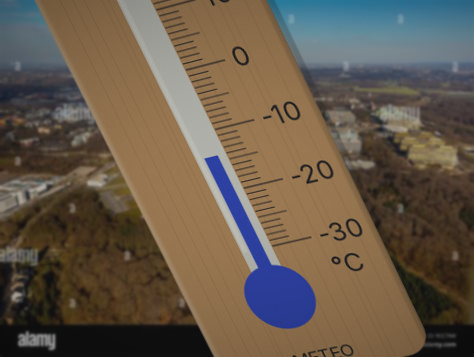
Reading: -14
